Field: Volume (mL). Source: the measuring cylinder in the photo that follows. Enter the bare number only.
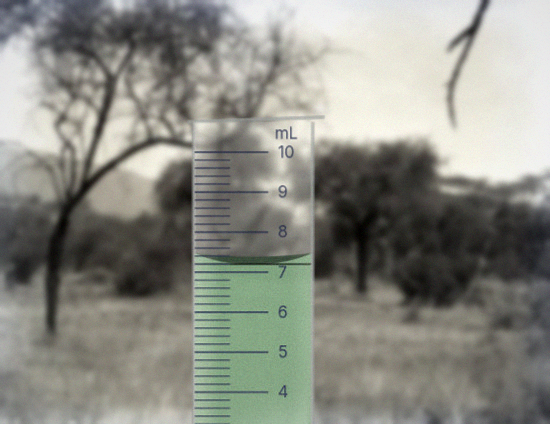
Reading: 7.2
